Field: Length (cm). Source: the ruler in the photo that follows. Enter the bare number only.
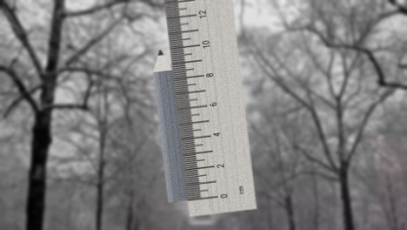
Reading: 10
